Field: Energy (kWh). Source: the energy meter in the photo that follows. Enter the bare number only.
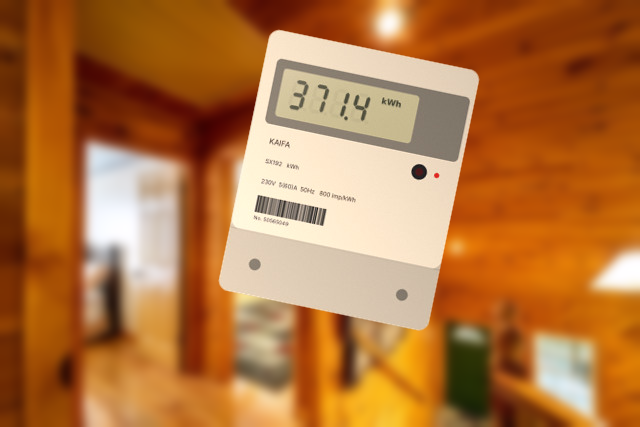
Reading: 371.4
